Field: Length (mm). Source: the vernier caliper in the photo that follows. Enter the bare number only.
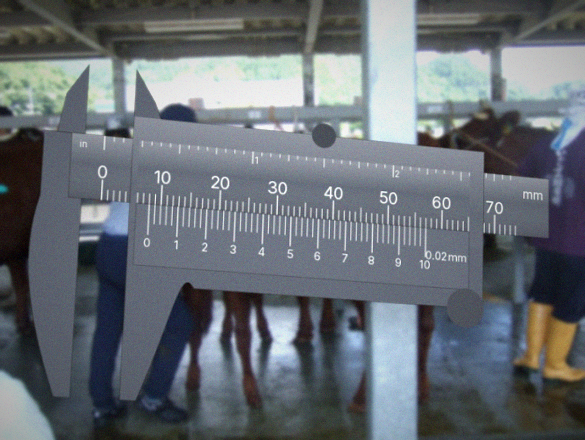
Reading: 8.0
